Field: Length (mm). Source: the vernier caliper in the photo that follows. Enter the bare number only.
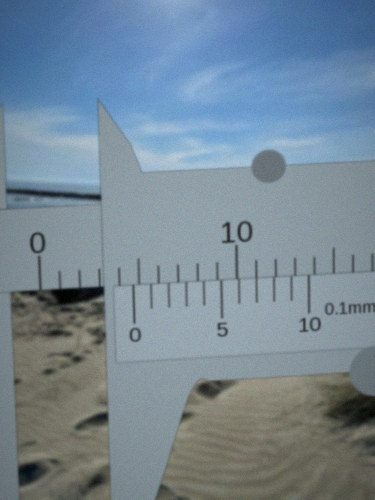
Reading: 4.7
